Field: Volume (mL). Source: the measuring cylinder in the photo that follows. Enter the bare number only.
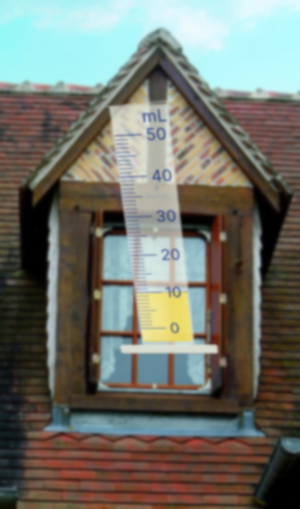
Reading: 10
